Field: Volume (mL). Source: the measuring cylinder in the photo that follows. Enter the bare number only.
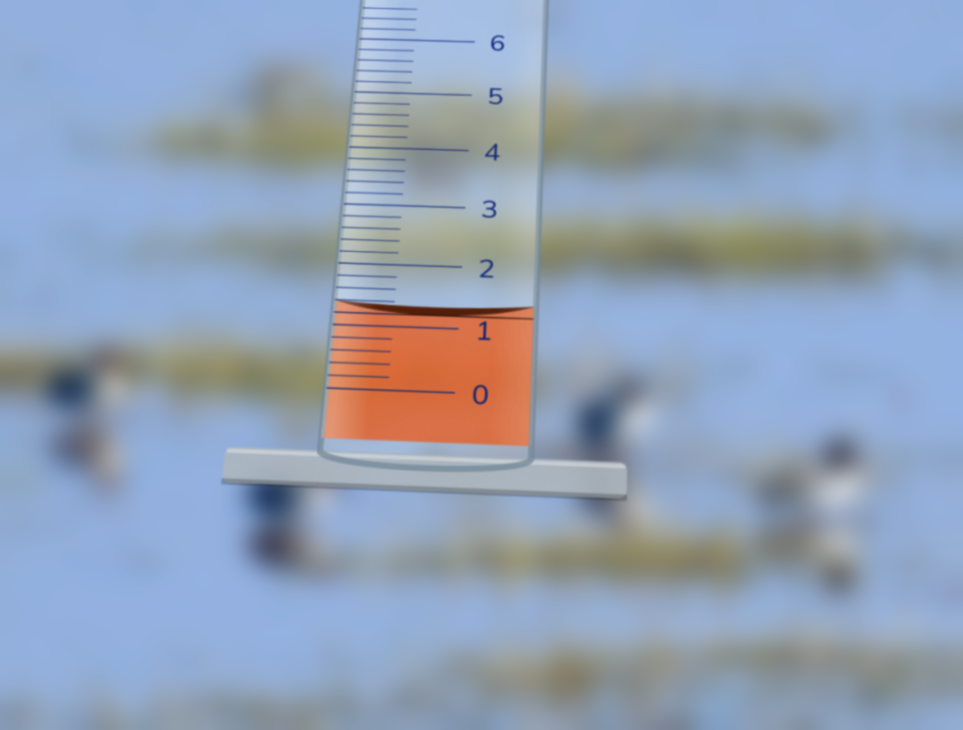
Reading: 1.2
